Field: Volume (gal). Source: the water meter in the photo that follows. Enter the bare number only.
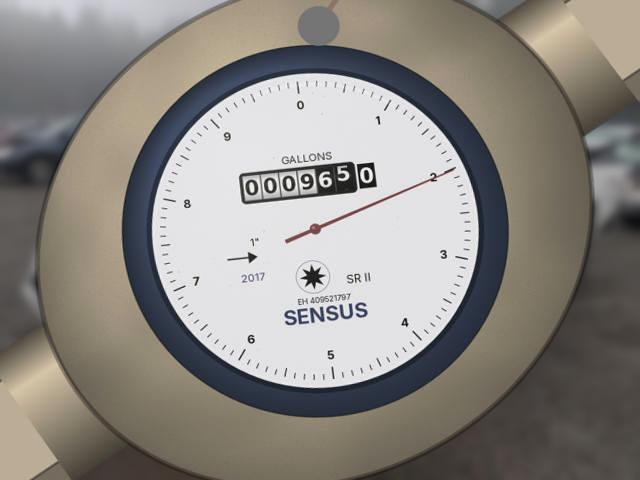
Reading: 9652.0
